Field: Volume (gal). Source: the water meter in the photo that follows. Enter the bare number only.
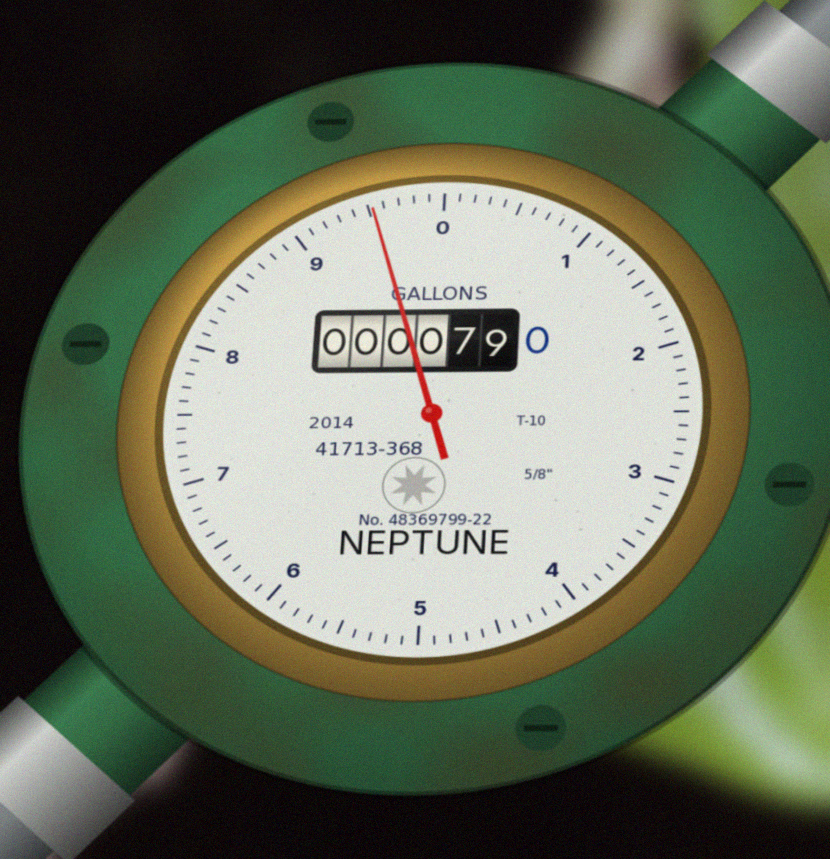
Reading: 789.5
